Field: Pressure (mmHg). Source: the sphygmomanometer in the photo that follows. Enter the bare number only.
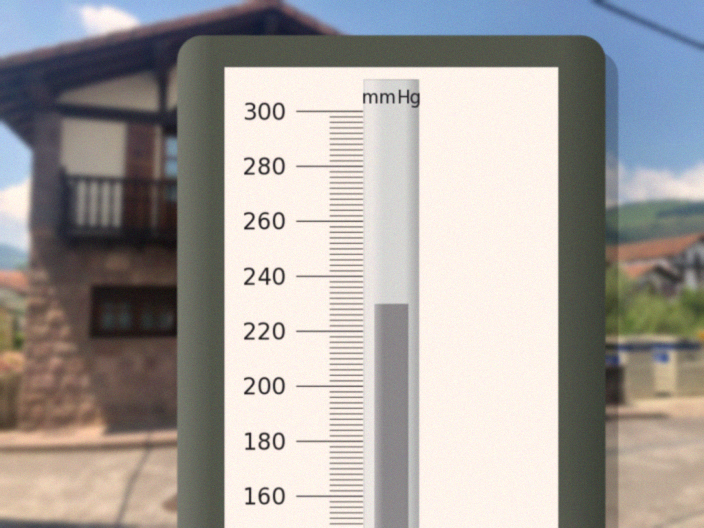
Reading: 230
